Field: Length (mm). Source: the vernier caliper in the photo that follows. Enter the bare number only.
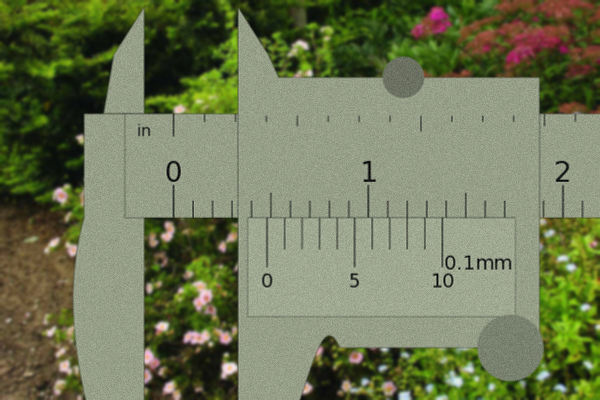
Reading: 4.8
